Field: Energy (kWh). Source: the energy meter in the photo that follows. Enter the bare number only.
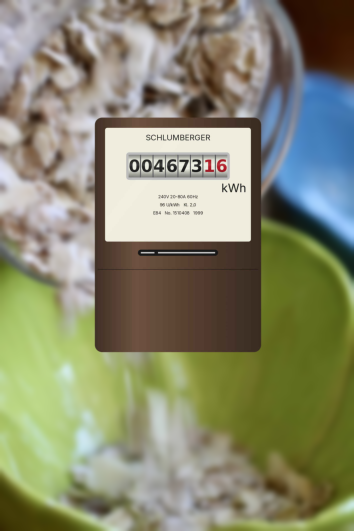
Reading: 4673.16
